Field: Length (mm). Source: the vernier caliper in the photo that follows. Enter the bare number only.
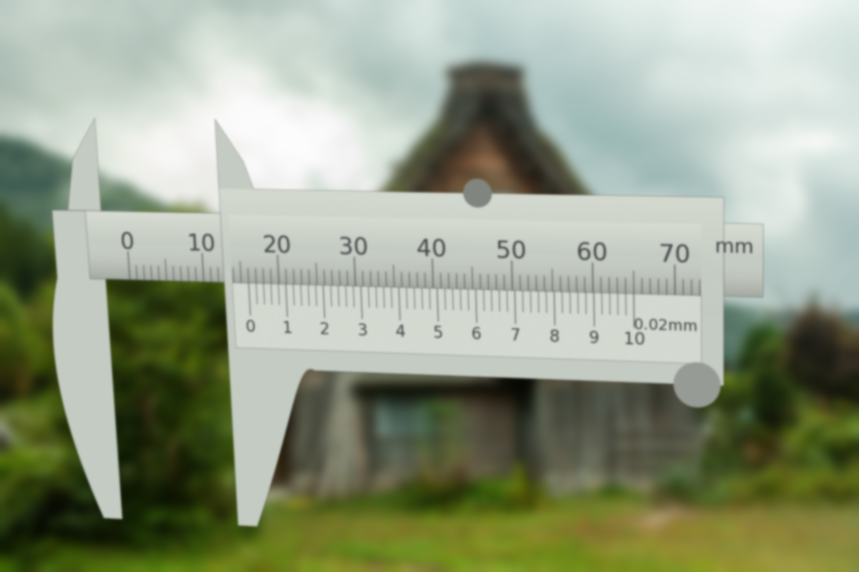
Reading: 16.0
